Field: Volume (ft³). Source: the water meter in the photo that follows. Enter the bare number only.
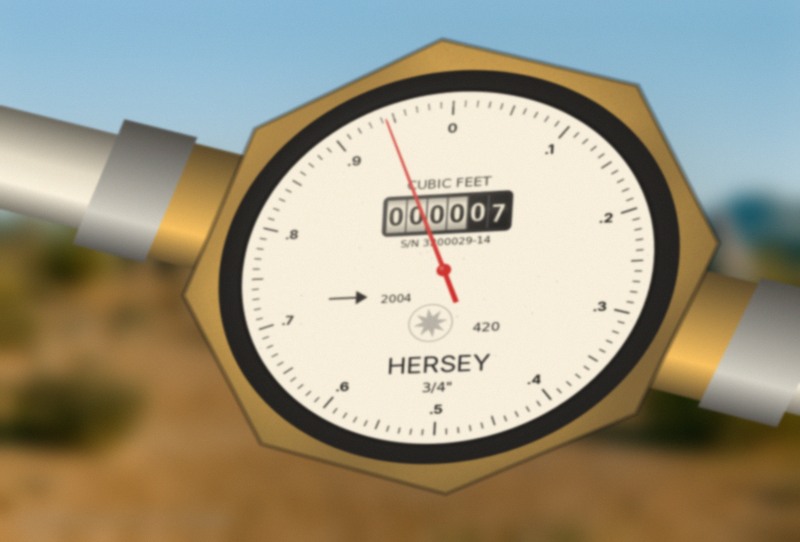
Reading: 6.94
